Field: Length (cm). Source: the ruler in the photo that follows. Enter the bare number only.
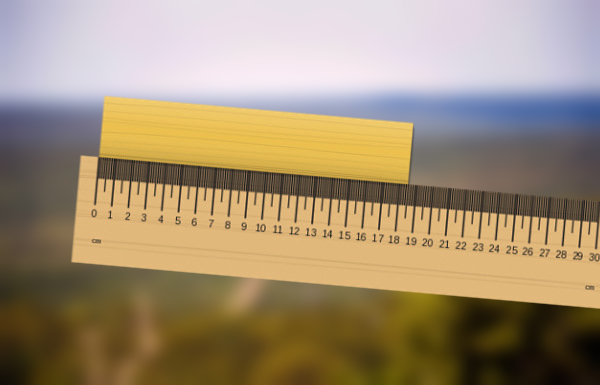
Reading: 18.5
